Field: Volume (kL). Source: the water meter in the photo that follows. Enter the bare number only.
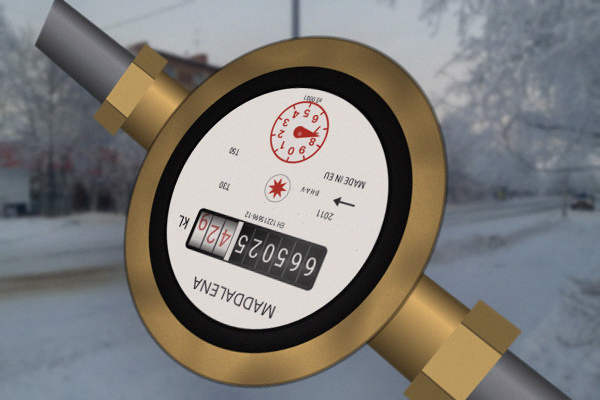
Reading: 665025.4287
